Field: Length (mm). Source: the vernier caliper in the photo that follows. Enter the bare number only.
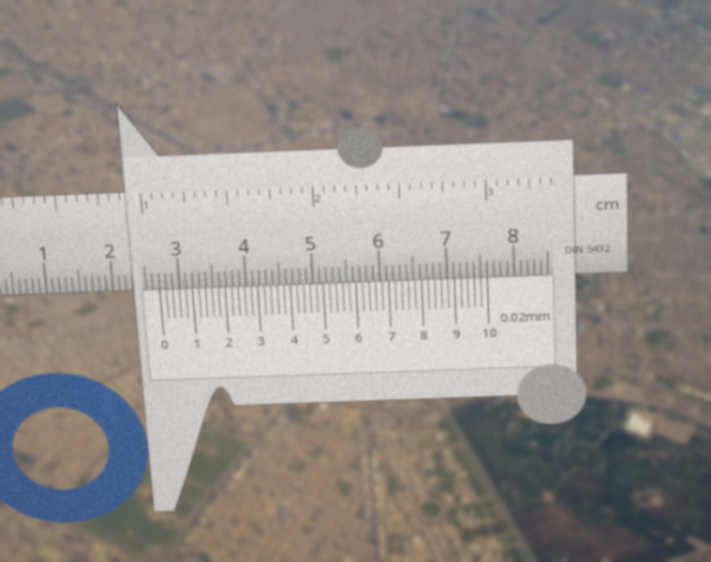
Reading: 27.0
